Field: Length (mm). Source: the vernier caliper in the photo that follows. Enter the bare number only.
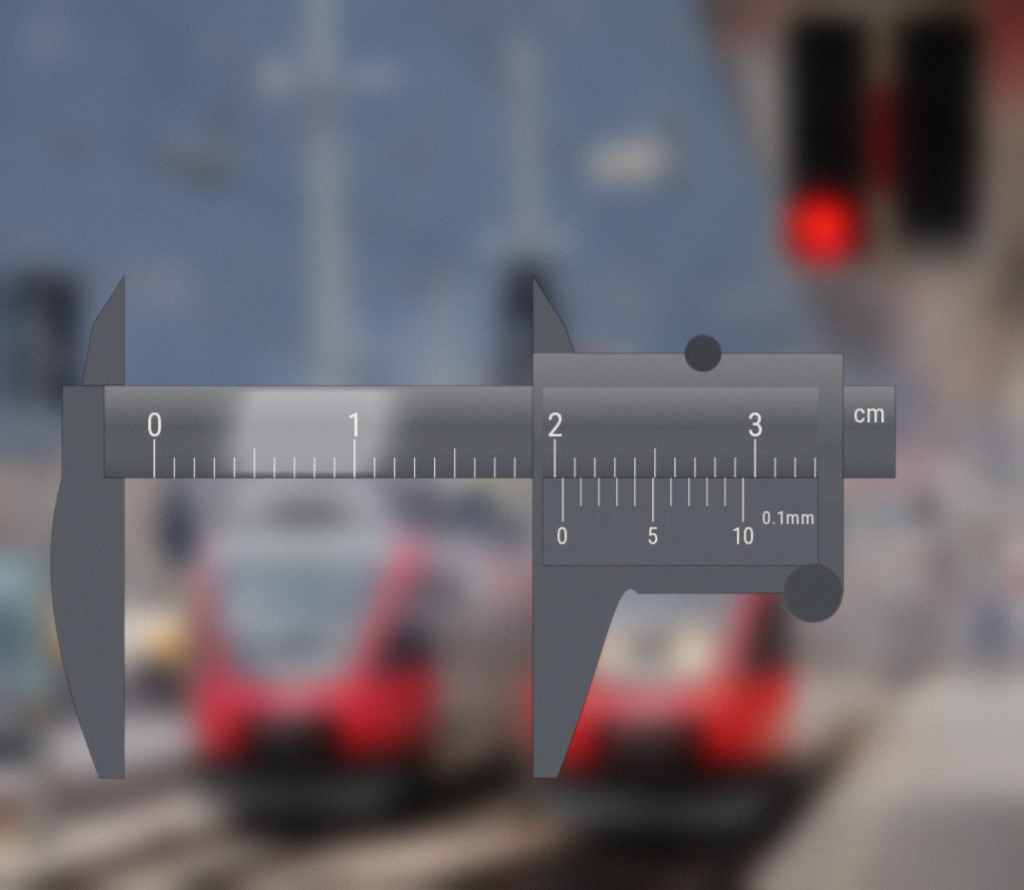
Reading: 20.4
